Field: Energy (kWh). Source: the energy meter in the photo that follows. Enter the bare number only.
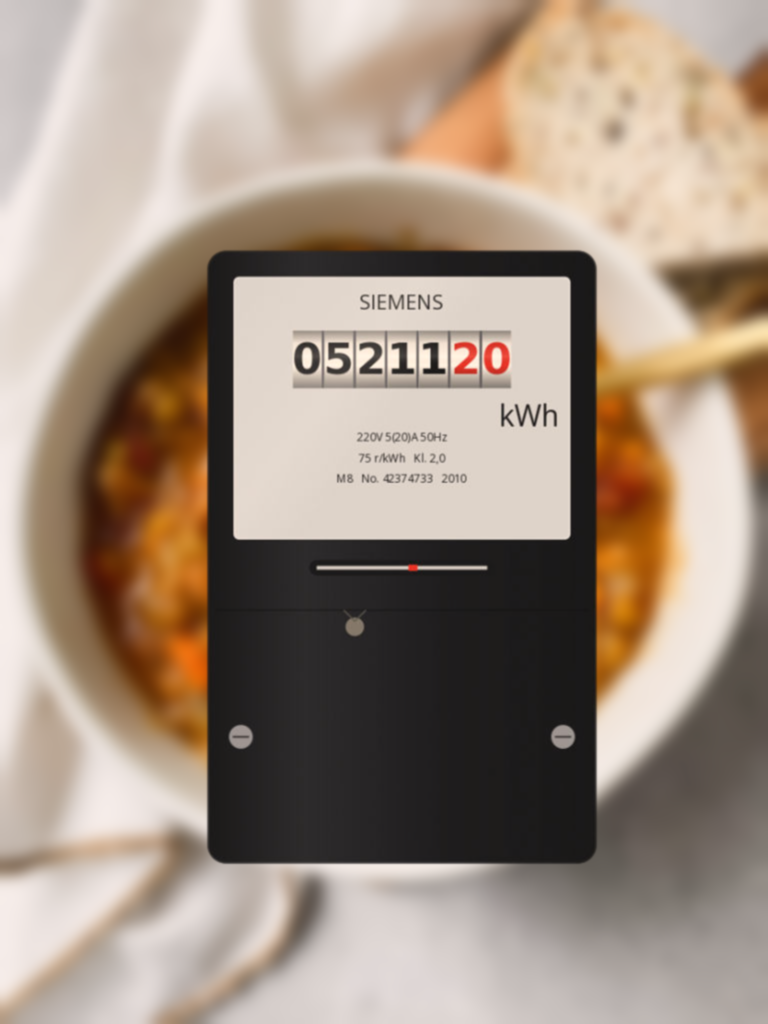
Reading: 5211.20
